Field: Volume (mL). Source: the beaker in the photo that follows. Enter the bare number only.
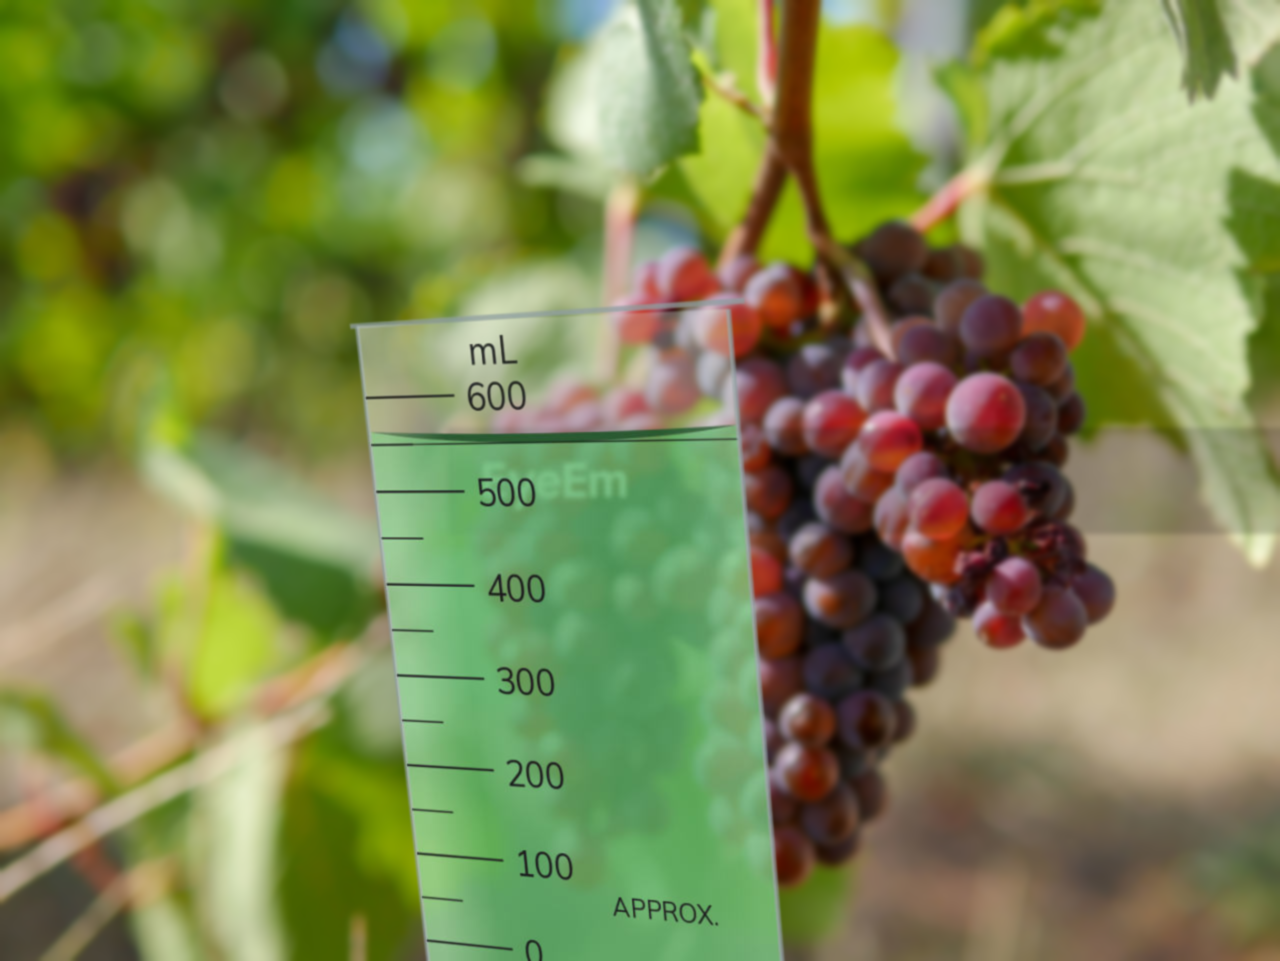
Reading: 550
